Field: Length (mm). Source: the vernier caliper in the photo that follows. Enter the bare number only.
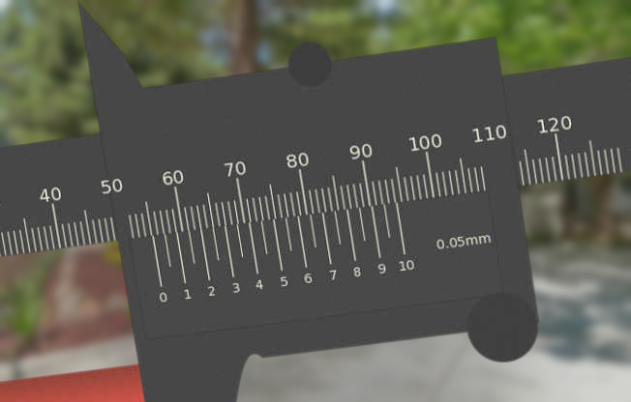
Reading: 55.2
